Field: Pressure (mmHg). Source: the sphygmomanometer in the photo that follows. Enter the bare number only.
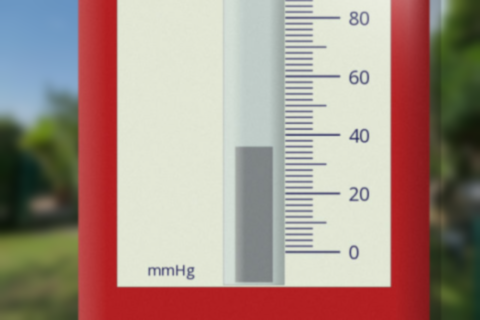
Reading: 36
